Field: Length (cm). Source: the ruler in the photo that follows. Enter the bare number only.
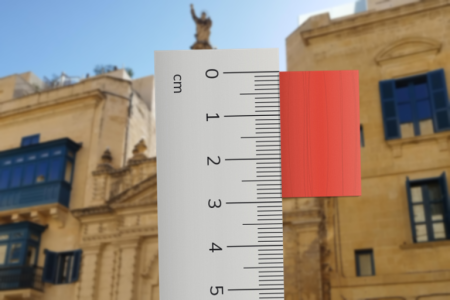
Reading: 2.9
